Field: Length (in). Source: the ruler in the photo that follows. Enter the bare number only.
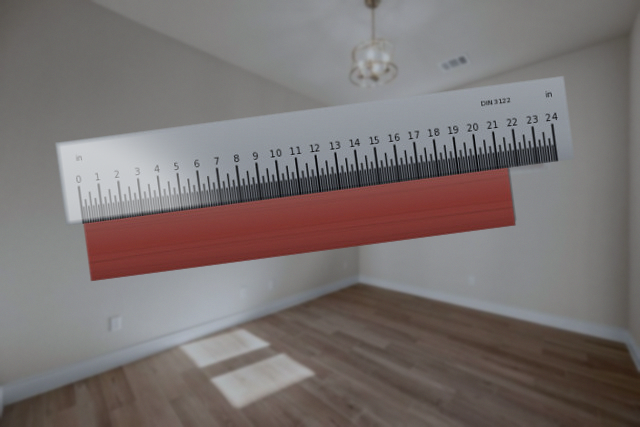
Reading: 21.5
